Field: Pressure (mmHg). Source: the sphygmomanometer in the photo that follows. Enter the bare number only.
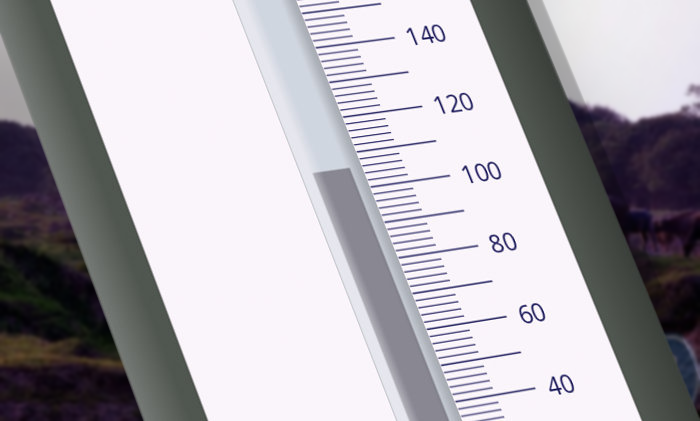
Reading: 106
